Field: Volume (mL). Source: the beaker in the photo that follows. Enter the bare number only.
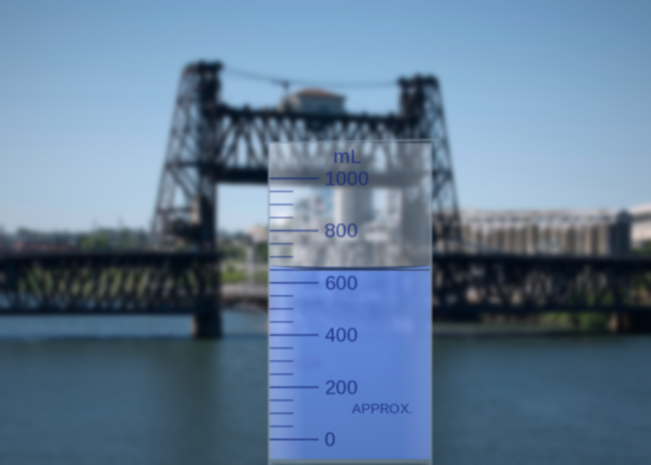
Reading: 650
